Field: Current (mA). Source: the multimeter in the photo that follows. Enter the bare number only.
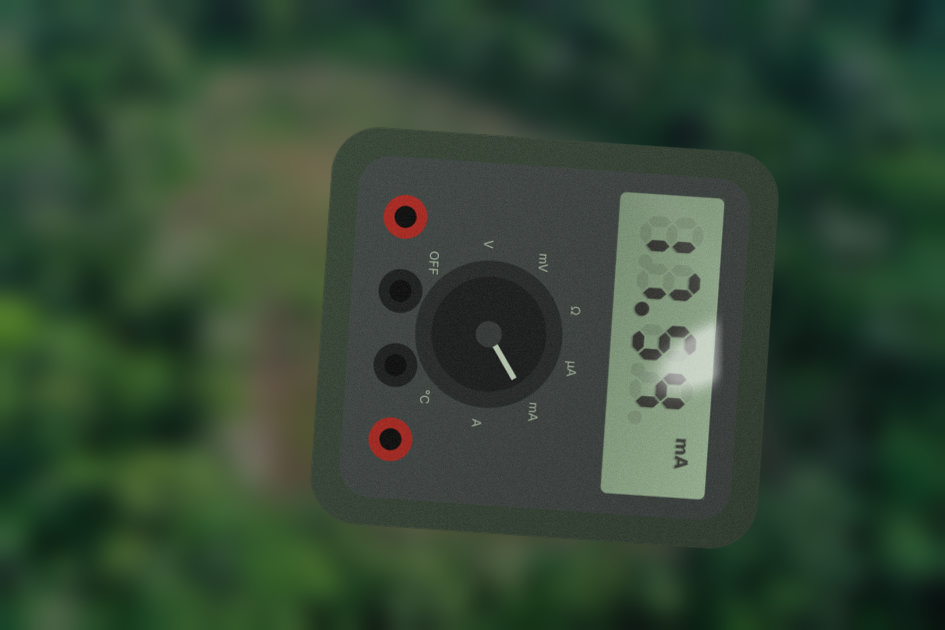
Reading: 17.54
